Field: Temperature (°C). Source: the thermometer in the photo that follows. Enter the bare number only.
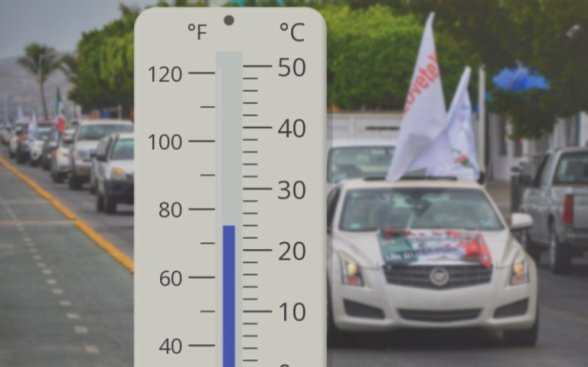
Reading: 24
